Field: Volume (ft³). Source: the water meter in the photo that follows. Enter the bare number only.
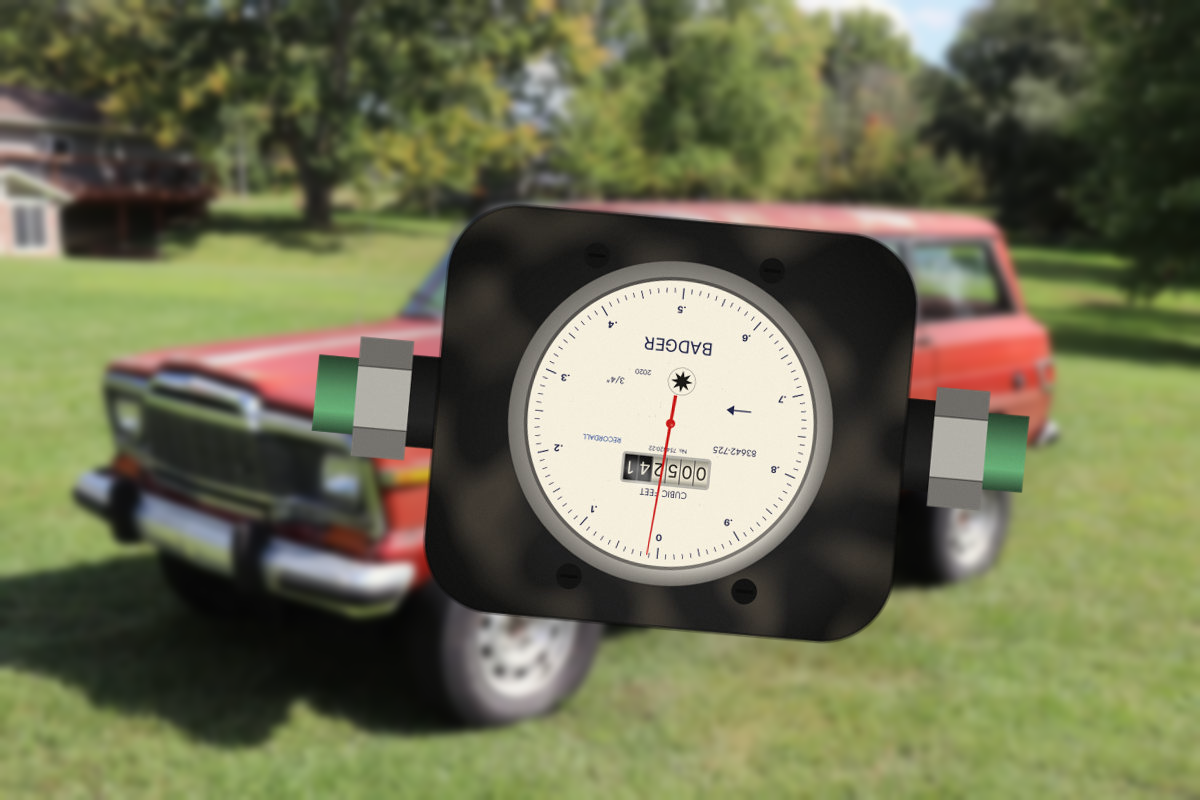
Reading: 5241.01
